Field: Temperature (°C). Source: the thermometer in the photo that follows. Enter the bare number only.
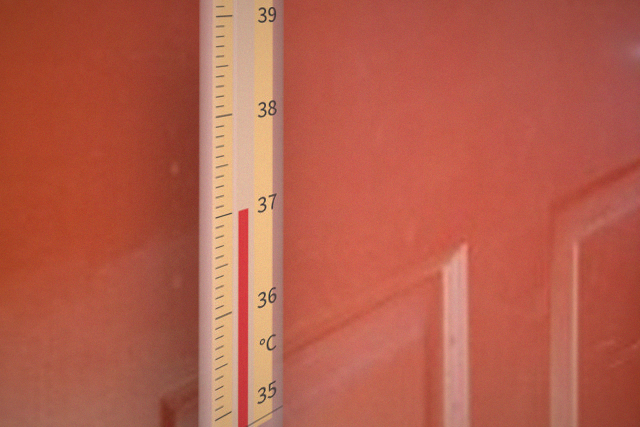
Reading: 37
